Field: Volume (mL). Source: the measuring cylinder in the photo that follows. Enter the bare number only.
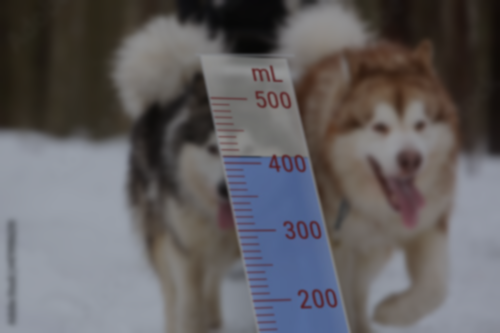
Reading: 410
